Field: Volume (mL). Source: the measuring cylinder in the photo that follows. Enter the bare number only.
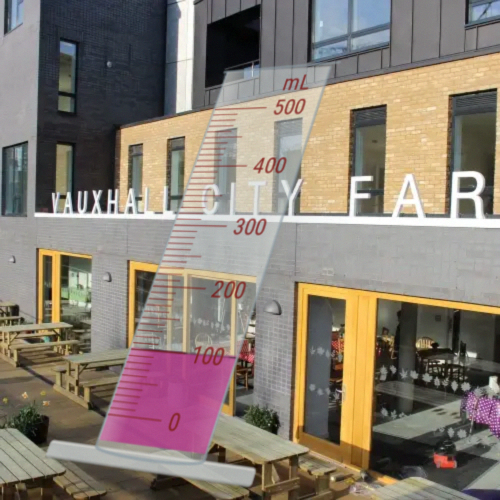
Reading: 100
